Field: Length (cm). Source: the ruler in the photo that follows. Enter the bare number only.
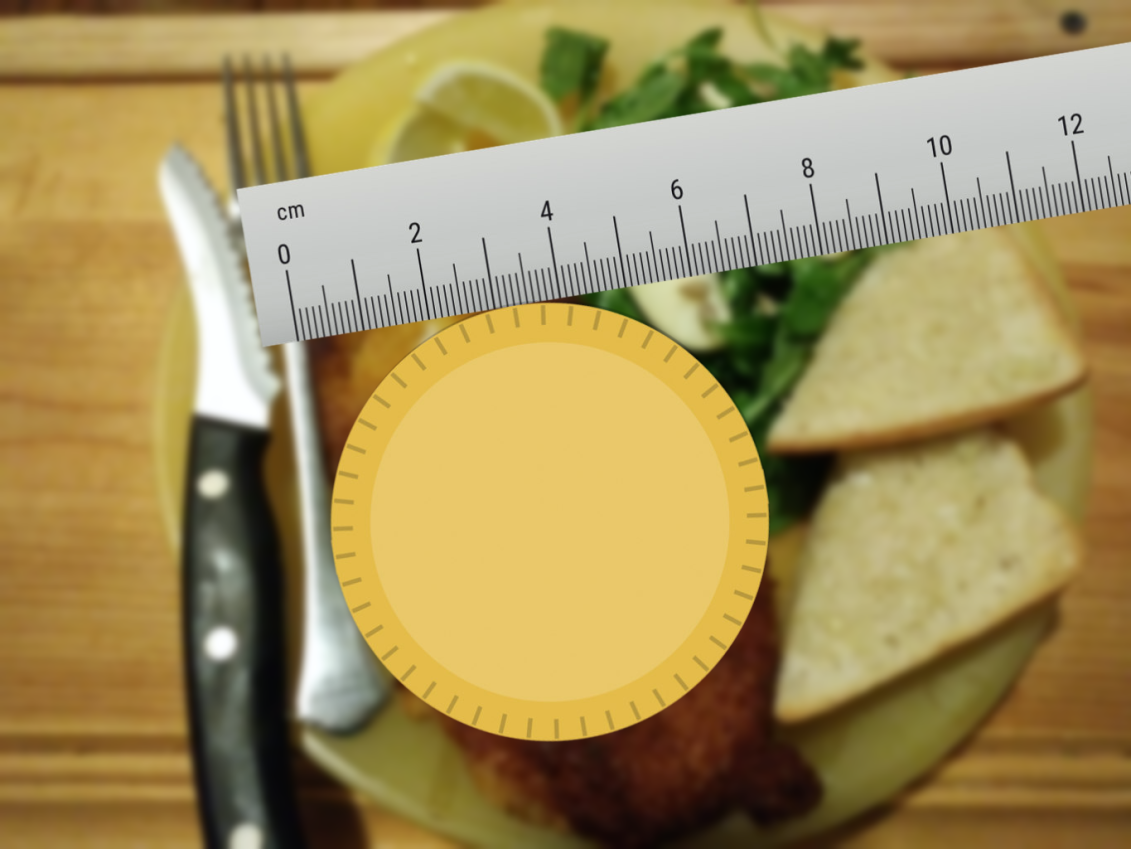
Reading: 6.6
